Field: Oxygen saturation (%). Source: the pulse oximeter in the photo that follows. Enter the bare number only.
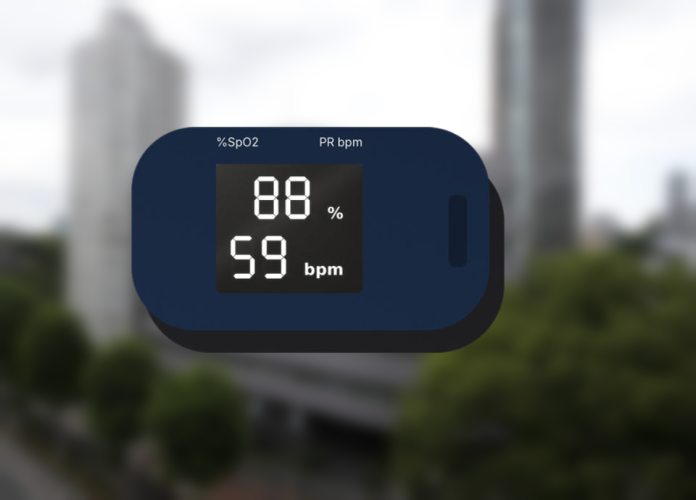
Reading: 88
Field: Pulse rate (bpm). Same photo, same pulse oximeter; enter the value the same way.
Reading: 59
